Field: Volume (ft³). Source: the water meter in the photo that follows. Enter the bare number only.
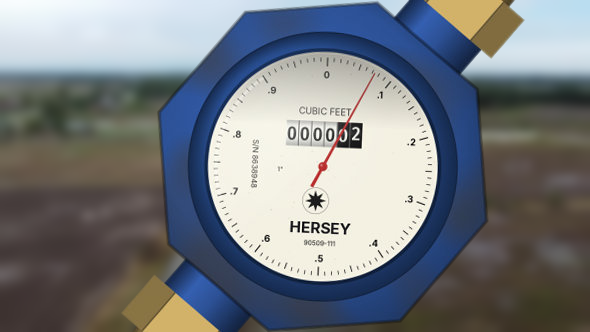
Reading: 2.07
